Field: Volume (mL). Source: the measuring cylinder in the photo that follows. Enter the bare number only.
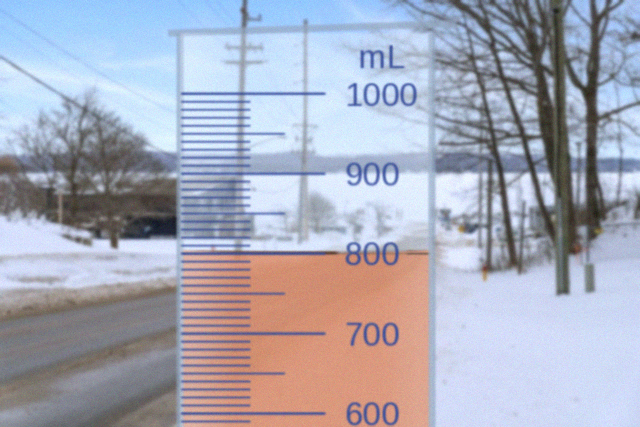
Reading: 800
